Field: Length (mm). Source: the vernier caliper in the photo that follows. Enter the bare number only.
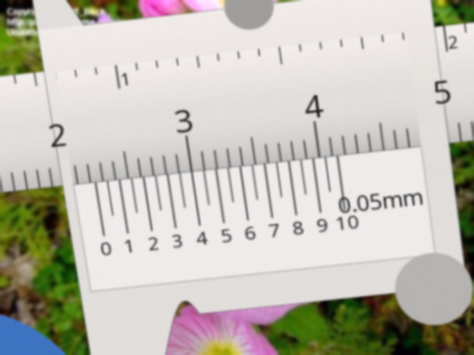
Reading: 22.4
